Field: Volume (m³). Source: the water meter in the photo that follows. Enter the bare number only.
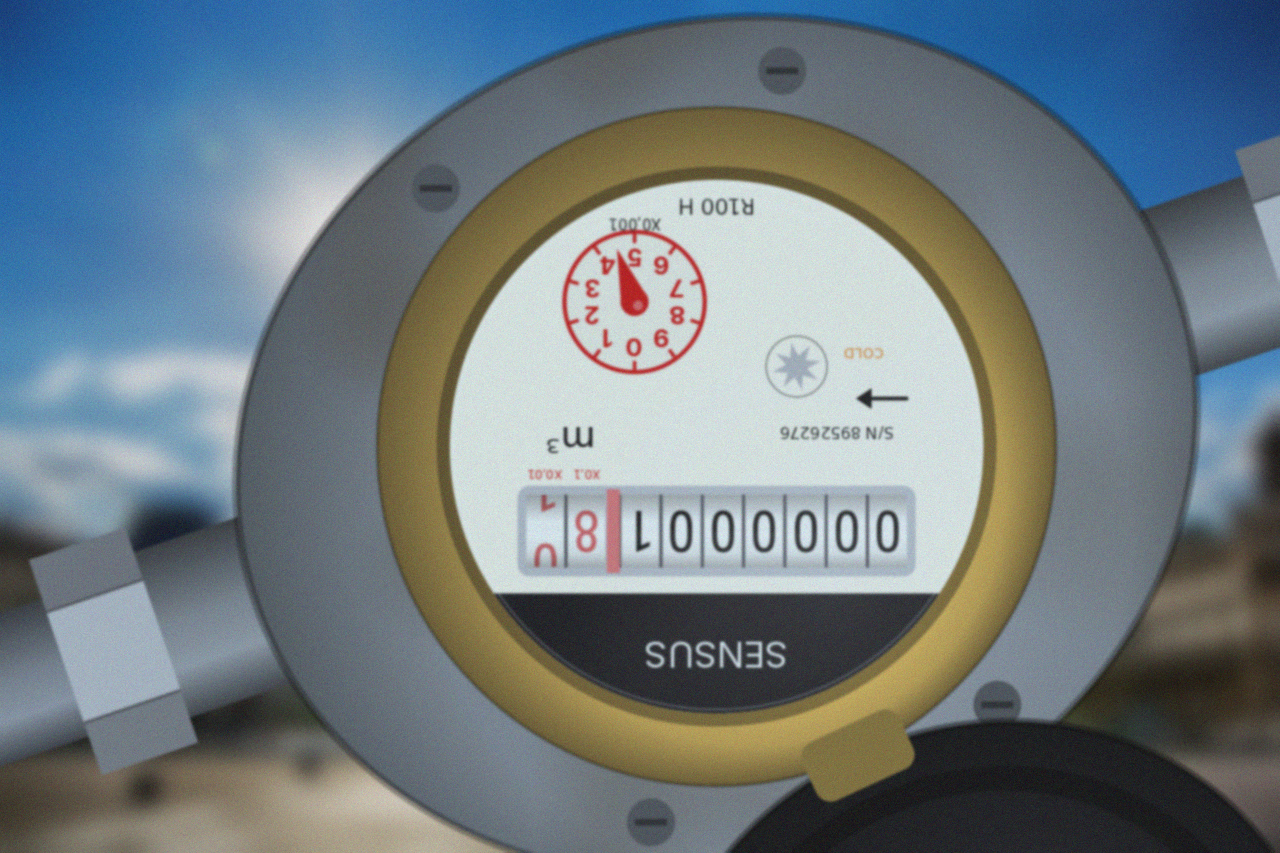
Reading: 1.804
